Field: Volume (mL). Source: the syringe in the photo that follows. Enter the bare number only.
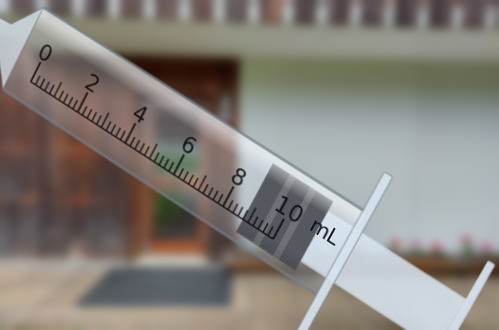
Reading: 8.8
